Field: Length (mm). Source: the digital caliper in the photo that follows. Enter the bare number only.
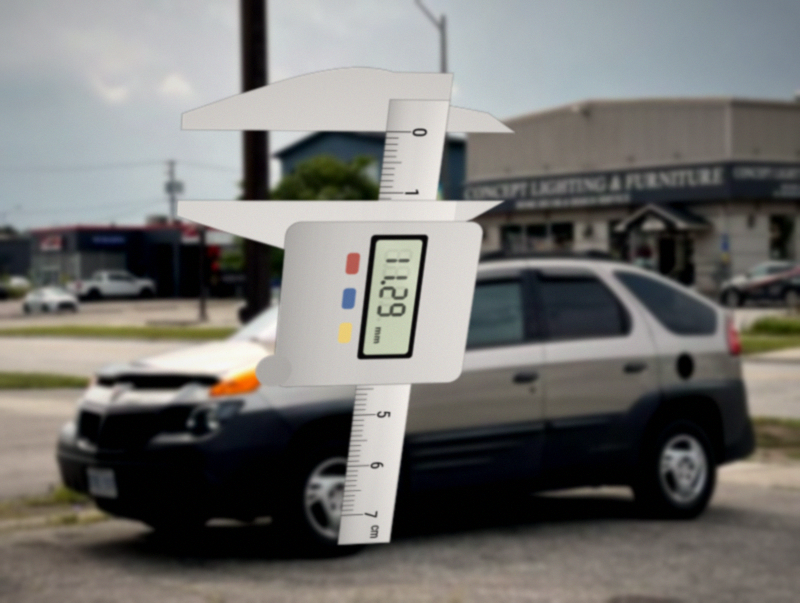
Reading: 11.29
